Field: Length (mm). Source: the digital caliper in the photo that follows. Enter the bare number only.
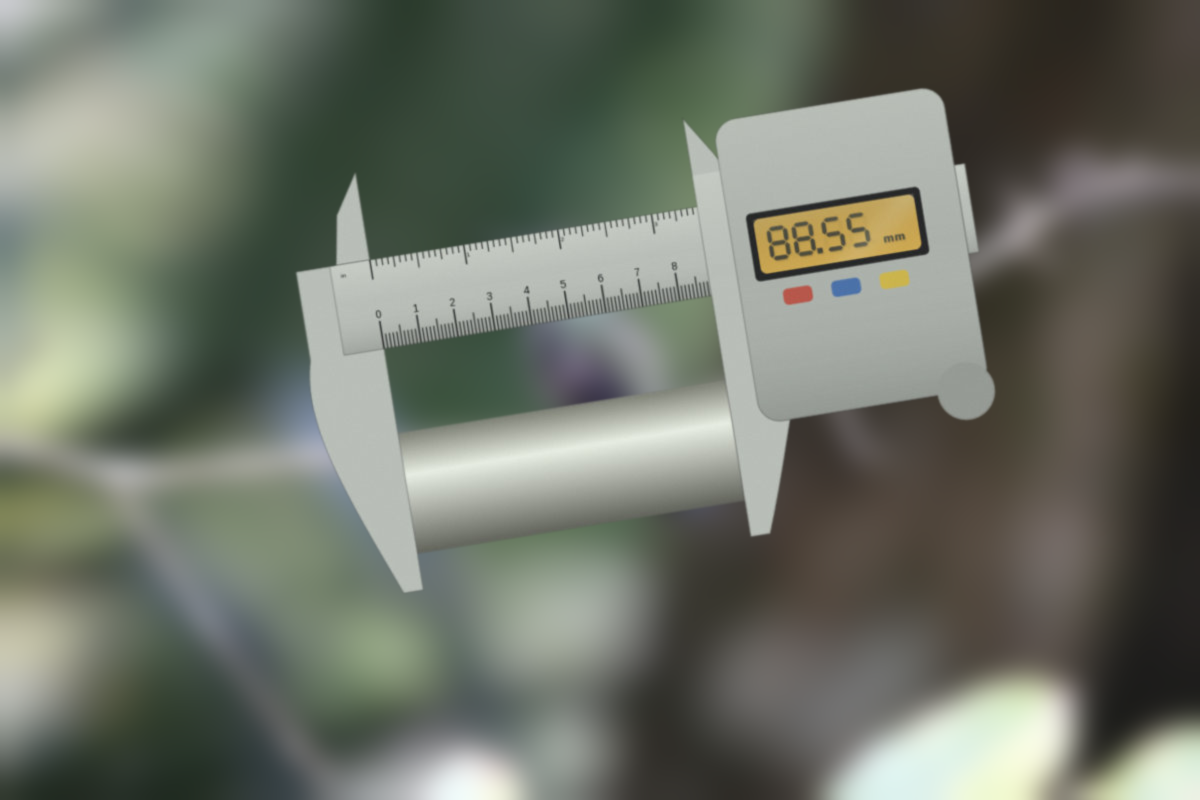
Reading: 88.55
